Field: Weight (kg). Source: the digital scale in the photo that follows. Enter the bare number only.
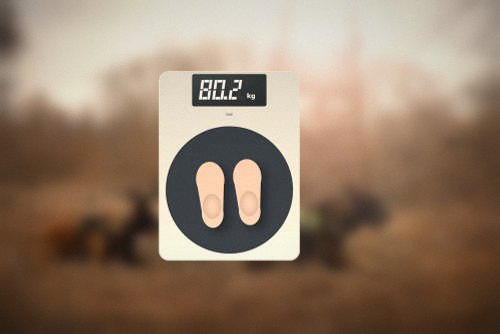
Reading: 80.2
